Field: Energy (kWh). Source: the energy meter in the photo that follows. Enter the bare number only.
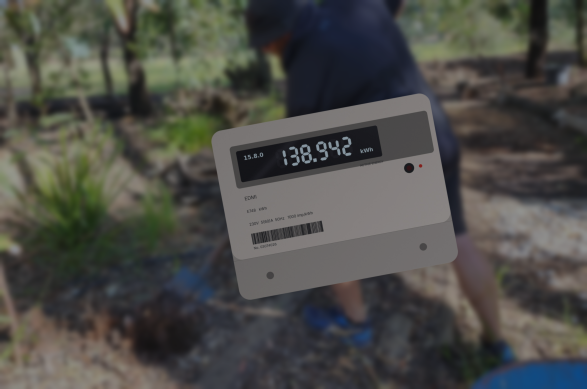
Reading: 138.942
